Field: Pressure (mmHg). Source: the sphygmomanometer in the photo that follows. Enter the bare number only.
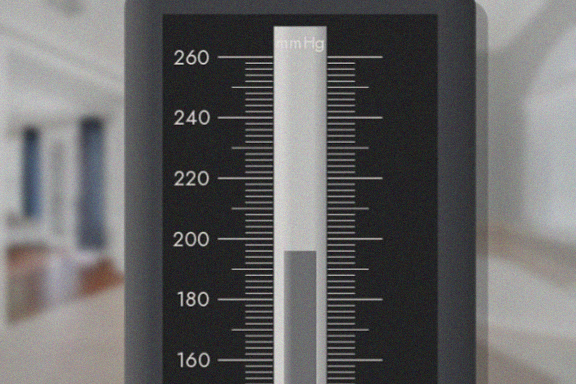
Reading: 196
